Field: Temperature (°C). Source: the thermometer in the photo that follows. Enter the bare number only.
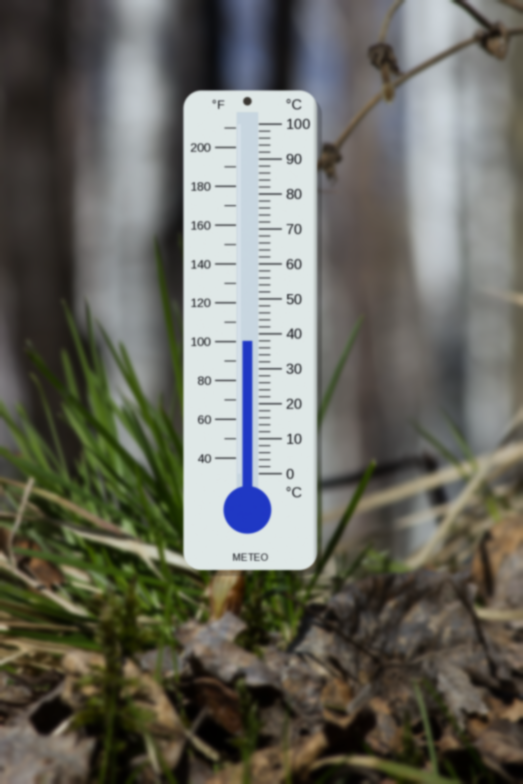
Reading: 38
